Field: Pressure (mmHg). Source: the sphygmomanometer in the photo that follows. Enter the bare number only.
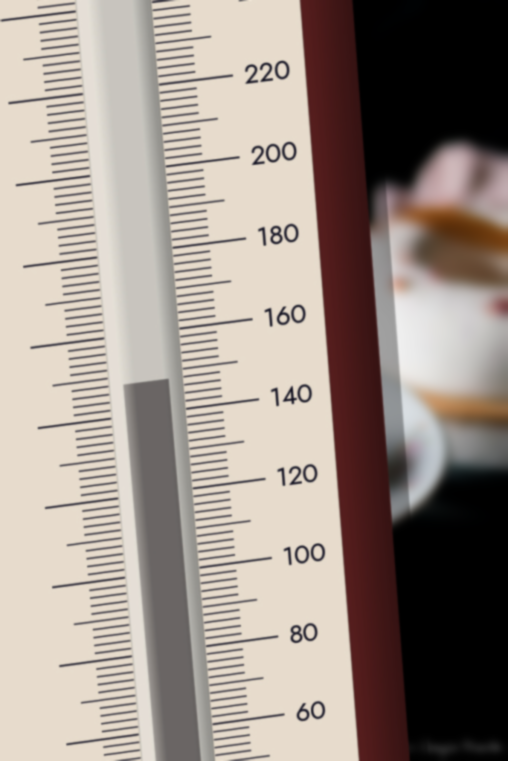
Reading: 148
